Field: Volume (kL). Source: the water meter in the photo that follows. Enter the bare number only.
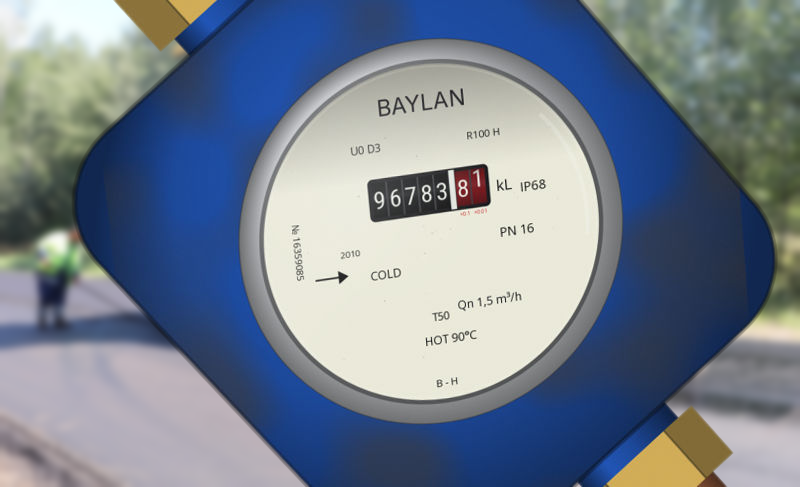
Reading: 96783.81
